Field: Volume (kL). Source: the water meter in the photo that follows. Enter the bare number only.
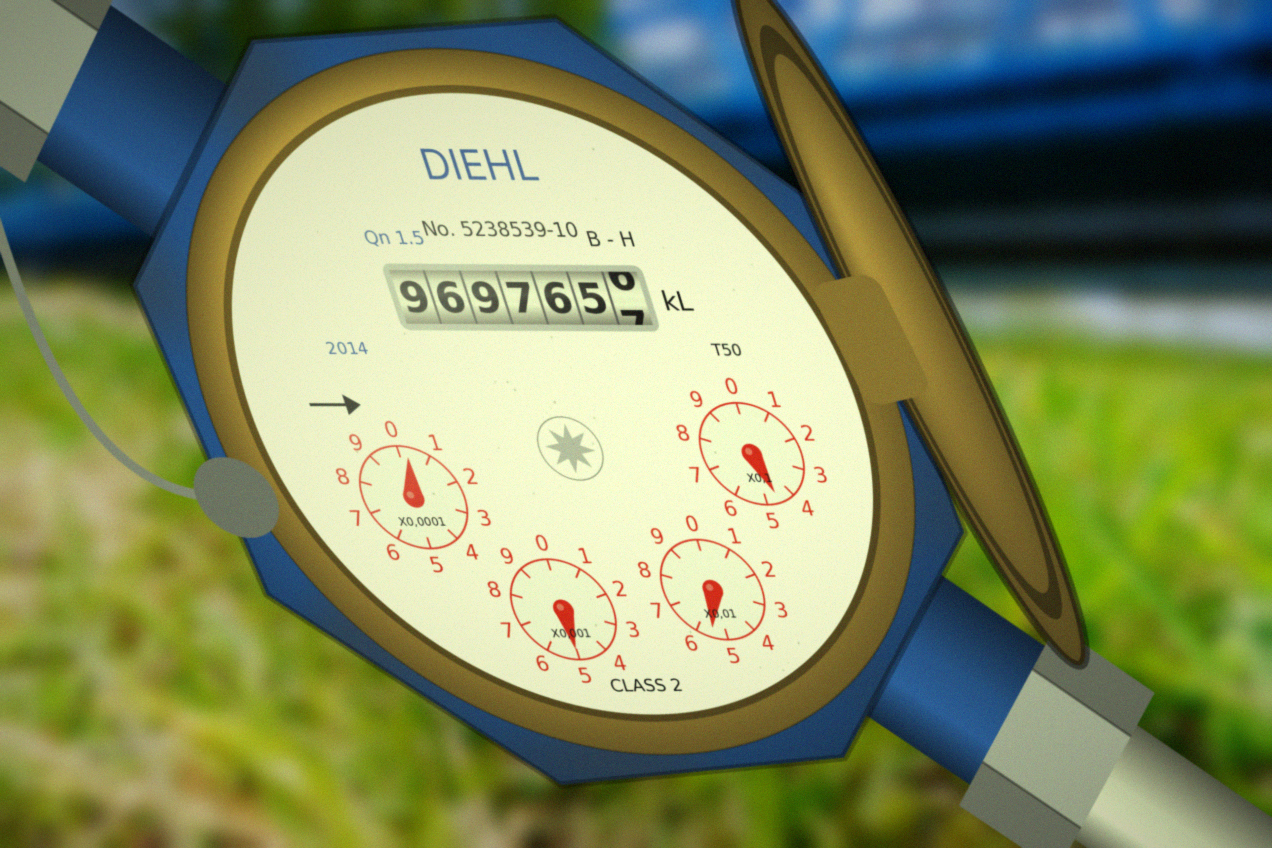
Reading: 9697656.4550
